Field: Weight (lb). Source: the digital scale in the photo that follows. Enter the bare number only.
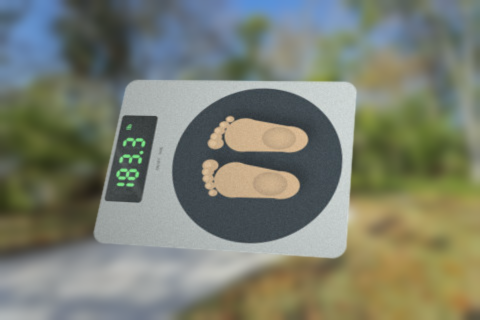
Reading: 183.3
